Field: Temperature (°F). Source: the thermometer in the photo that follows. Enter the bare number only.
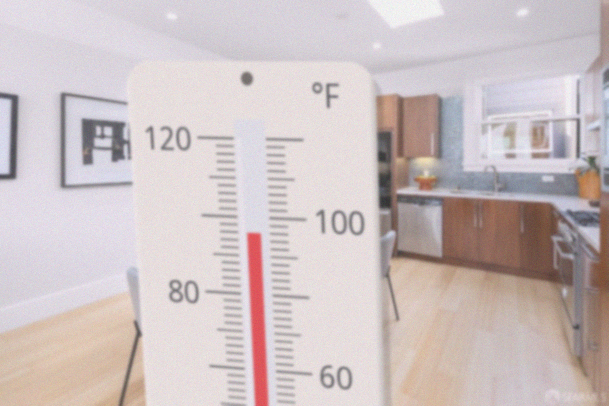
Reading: 96
